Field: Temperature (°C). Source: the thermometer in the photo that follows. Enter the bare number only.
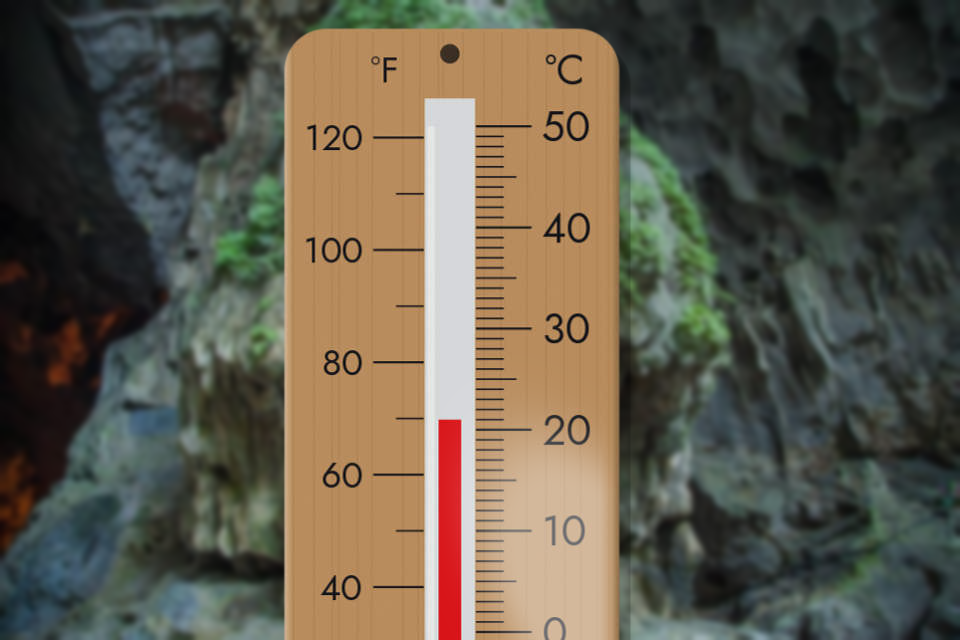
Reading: 21
